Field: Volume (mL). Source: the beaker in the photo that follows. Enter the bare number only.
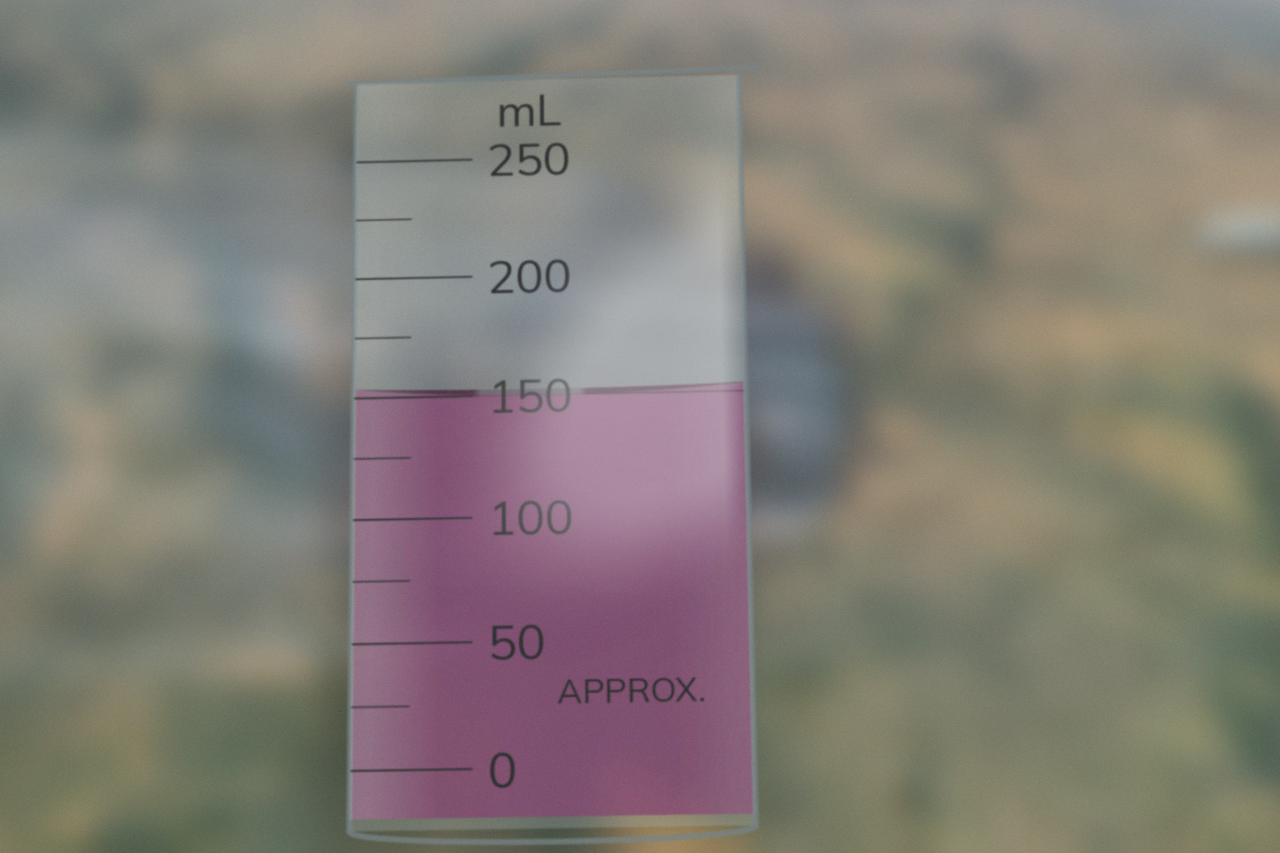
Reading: 150
